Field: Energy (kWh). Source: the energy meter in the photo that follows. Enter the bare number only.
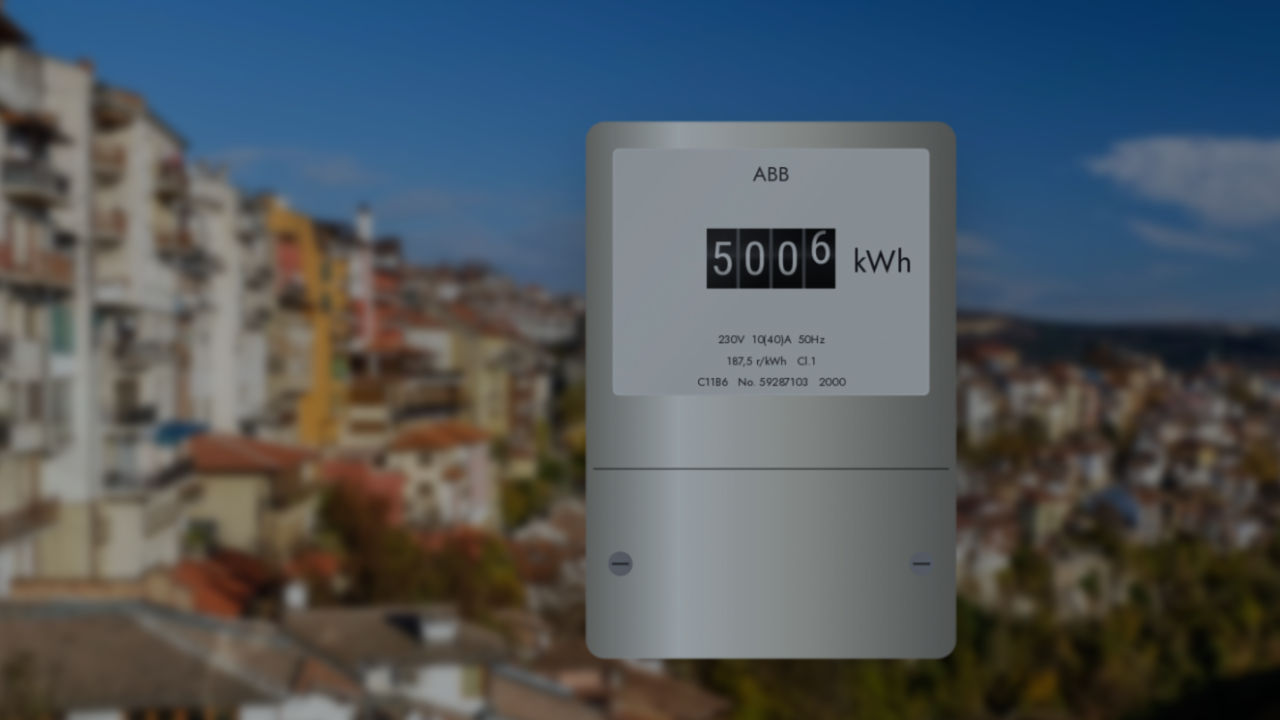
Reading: 5006
